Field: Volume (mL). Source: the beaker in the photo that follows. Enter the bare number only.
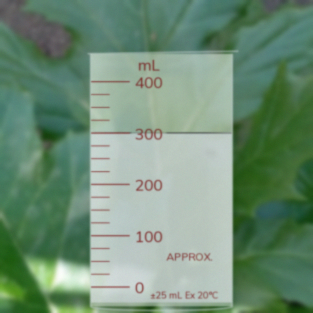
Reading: 300
